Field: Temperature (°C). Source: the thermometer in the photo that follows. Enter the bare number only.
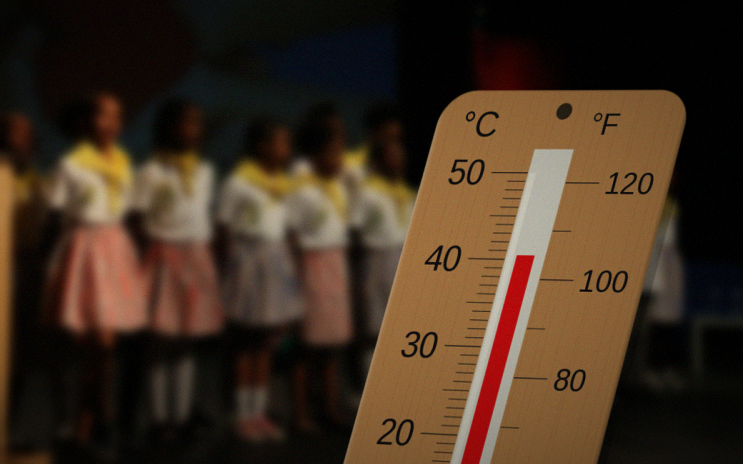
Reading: 40.5
